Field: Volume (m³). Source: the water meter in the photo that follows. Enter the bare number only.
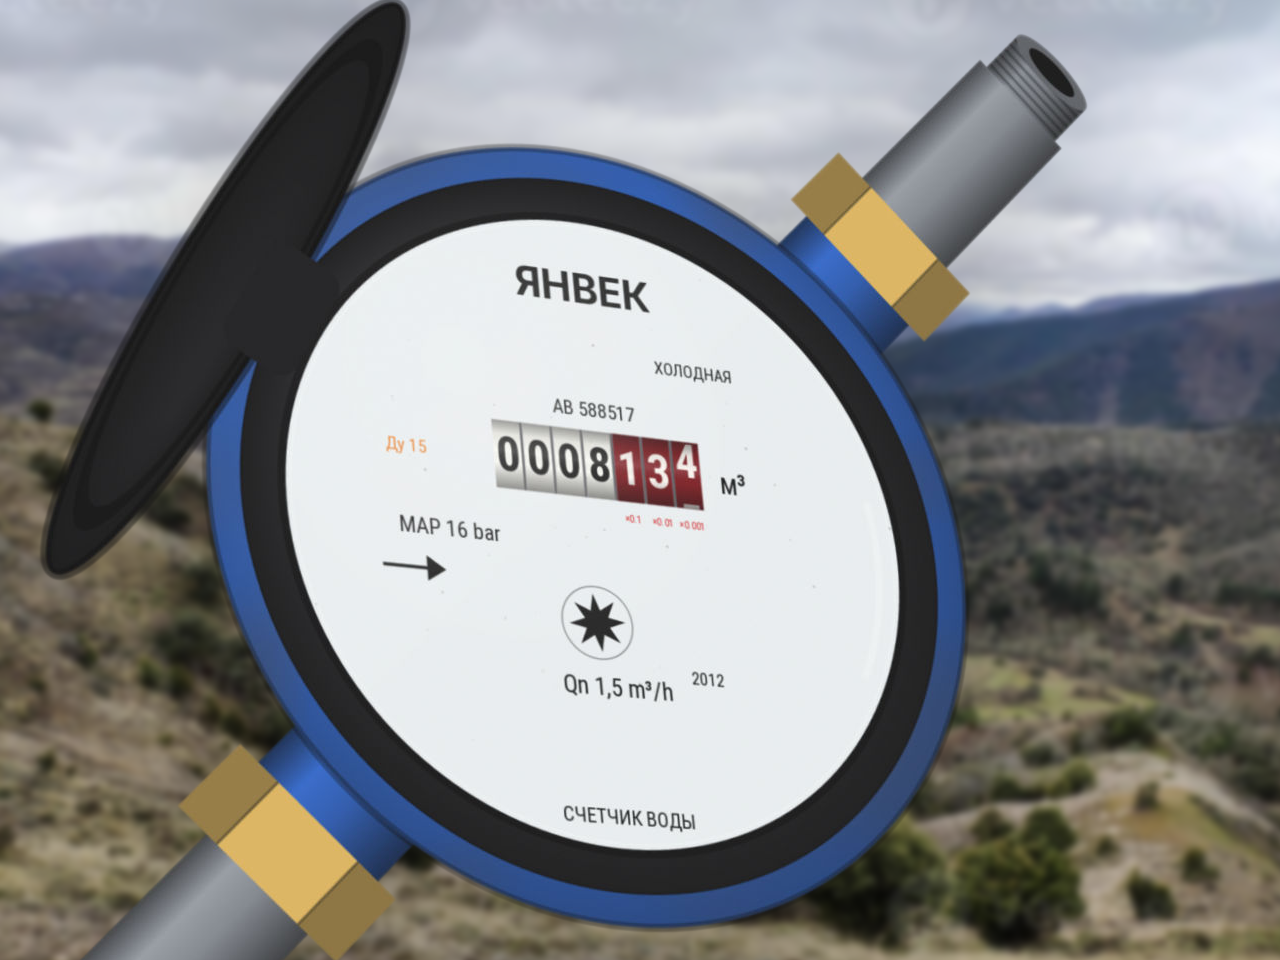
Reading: 8.134
